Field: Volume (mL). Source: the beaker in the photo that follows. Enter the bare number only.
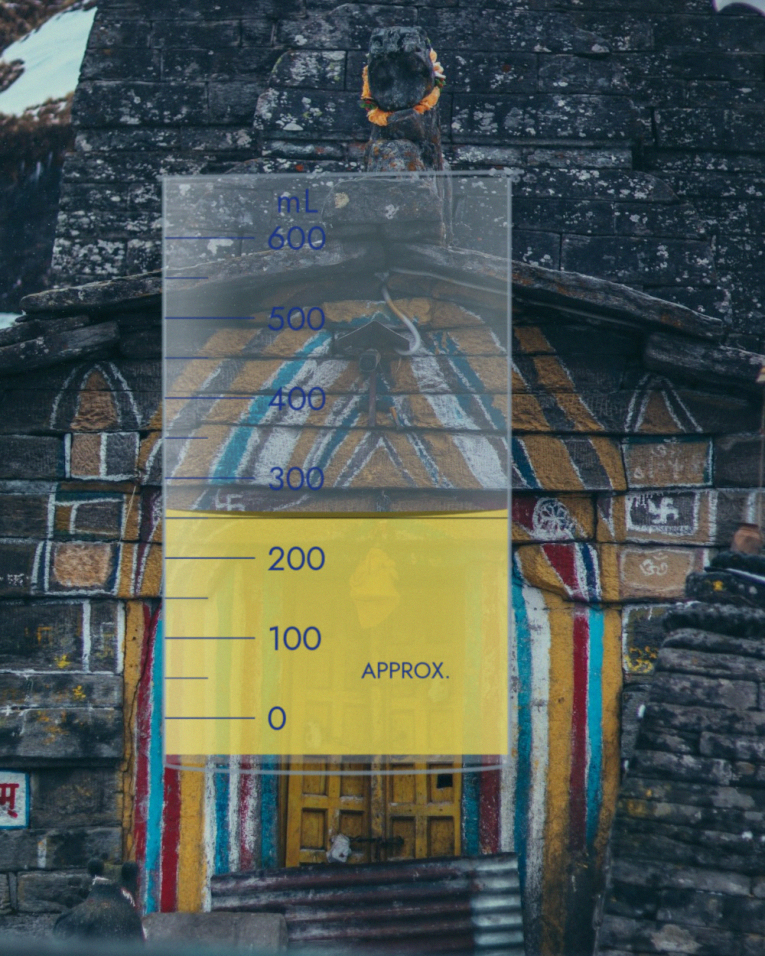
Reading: 250
